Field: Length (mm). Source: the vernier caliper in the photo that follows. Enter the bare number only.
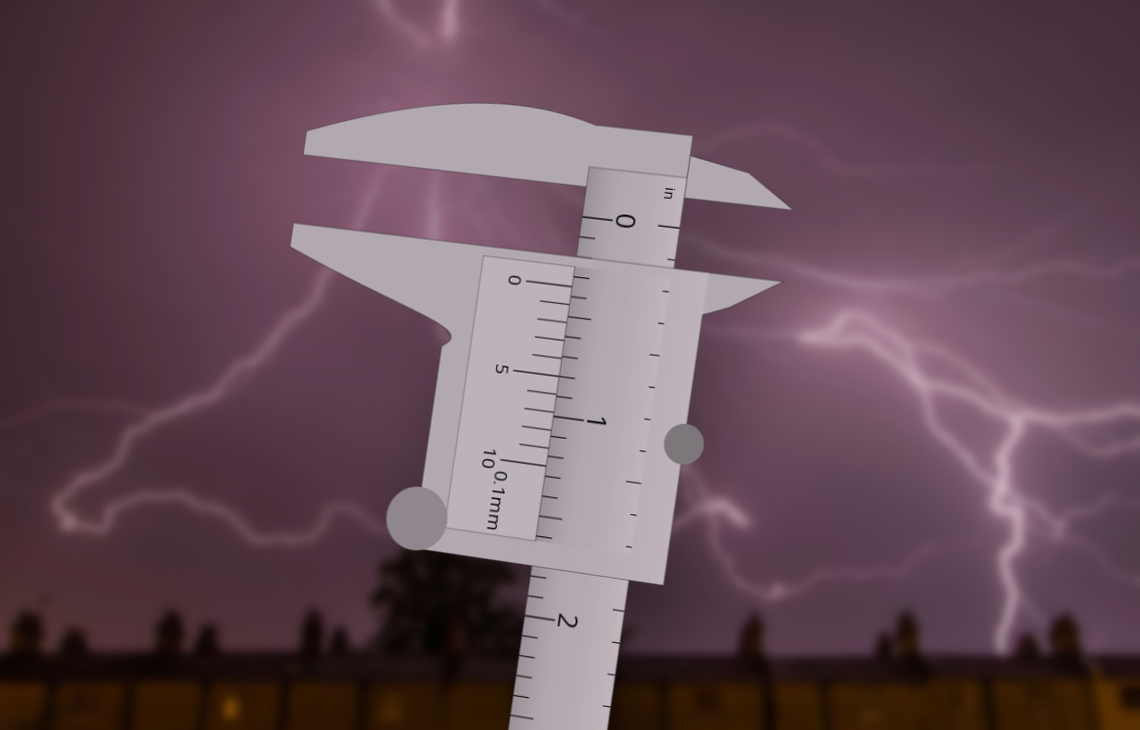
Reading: 3.5
